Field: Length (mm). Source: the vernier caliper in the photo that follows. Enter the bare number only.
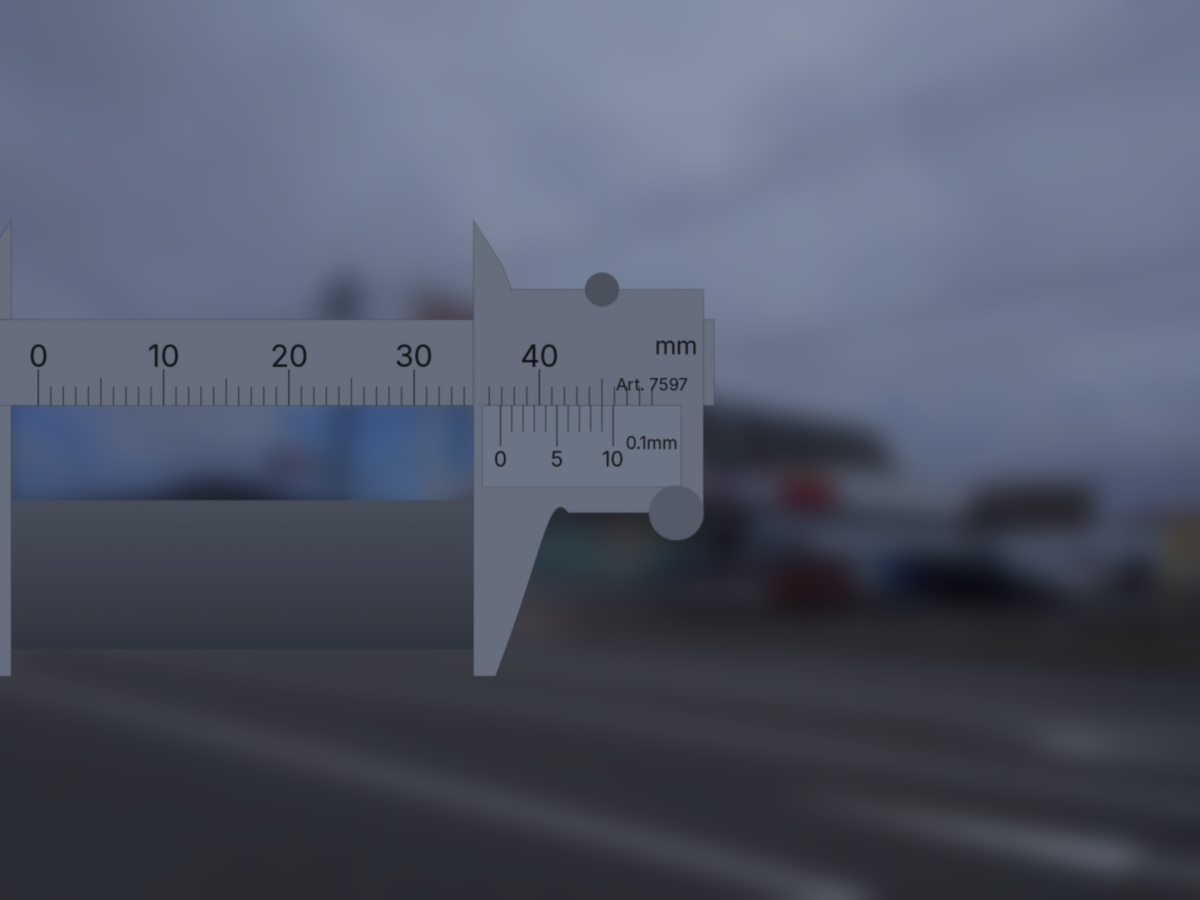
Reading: 36.9
